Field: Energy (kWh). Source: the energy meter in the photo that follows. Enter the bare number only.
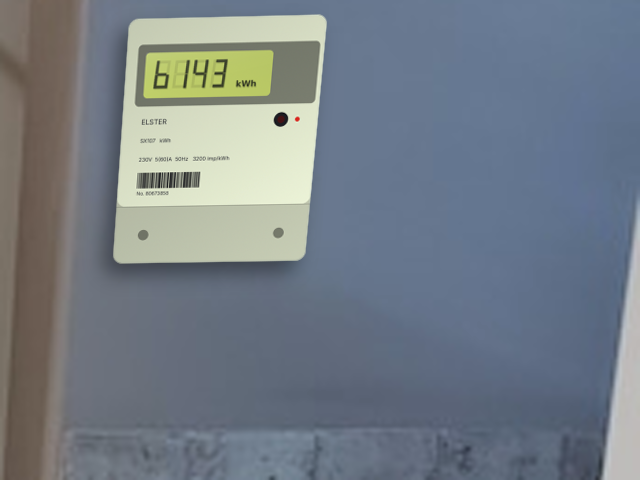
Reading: 6143
